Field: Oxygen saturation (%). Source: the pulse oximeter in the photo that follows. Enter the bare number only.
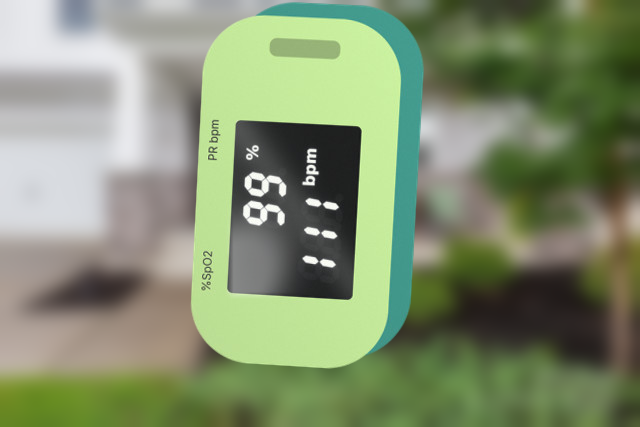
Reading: 99
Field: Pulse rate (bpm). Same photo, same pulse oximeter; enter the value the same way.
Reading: 111
